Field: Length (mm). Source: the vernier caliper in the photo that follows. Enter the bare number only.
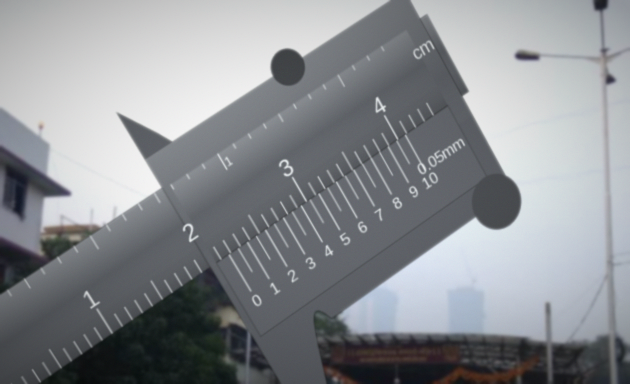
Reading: 21.8
